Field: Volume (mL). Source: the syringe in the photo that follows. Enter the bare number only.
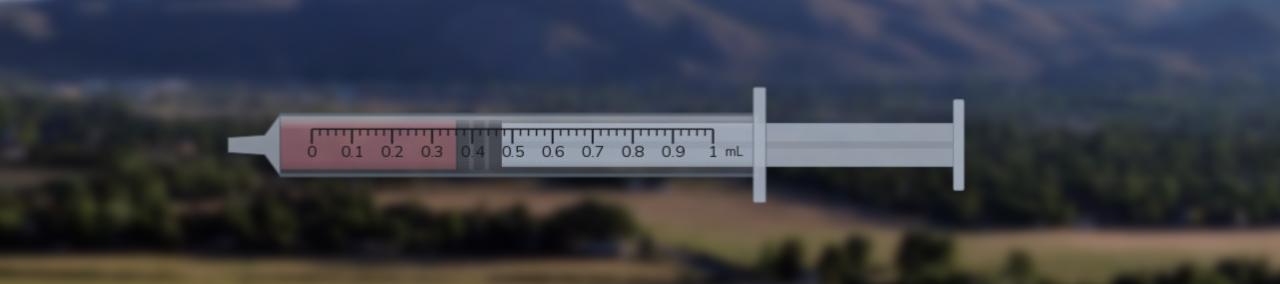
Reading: 0.36
